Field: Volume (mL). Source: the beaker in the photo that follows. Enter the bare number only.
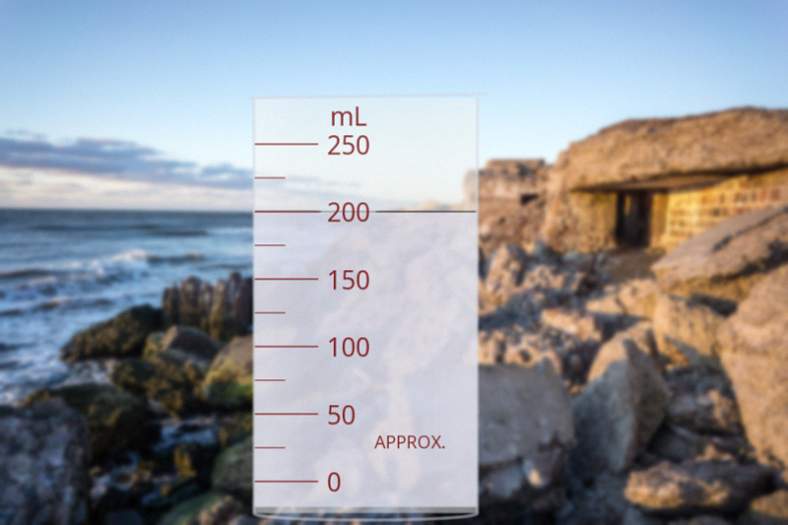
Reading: 200
